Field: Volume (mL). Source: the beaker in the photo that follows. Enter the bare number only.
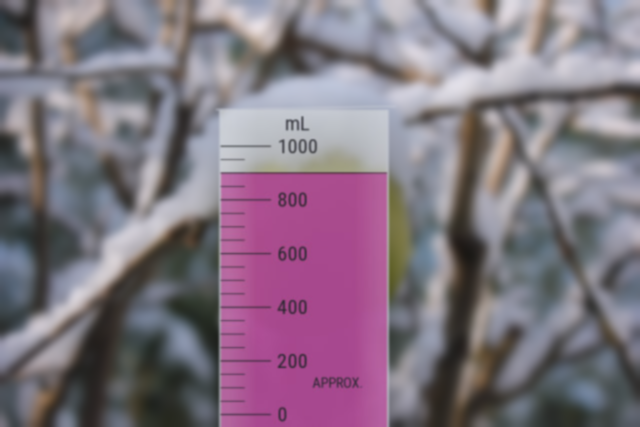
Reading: 900
